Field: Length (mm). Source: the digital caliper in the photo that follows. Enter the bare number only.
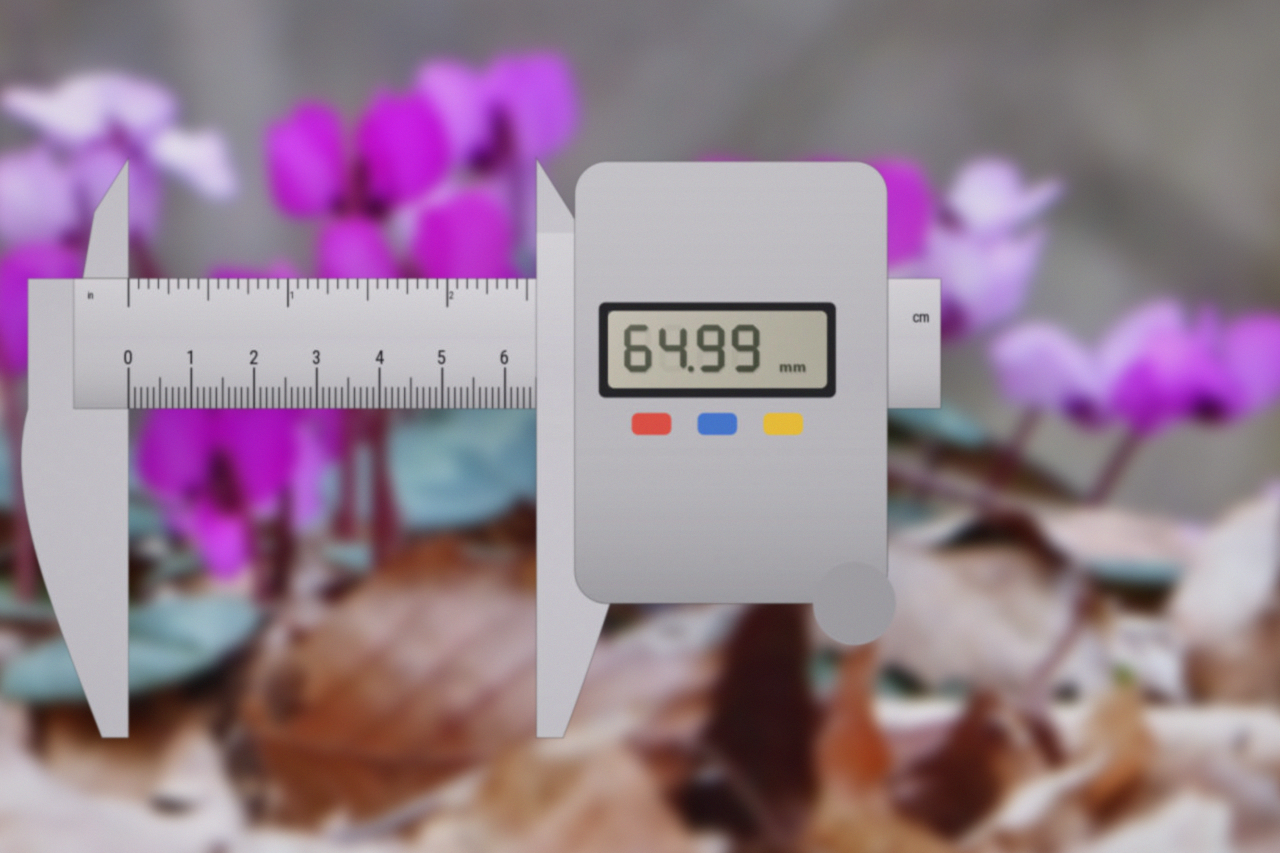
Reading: 64.99
